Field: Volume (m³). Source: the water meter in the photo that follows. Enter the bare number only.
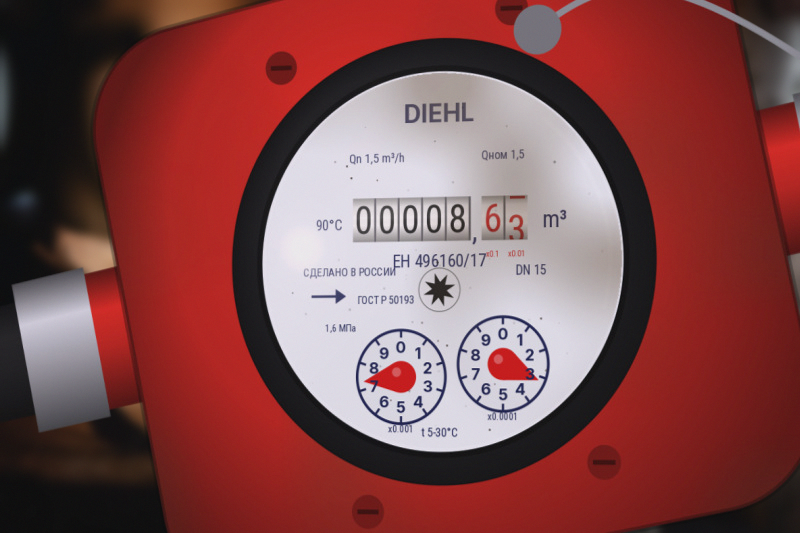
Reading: 8.6273
